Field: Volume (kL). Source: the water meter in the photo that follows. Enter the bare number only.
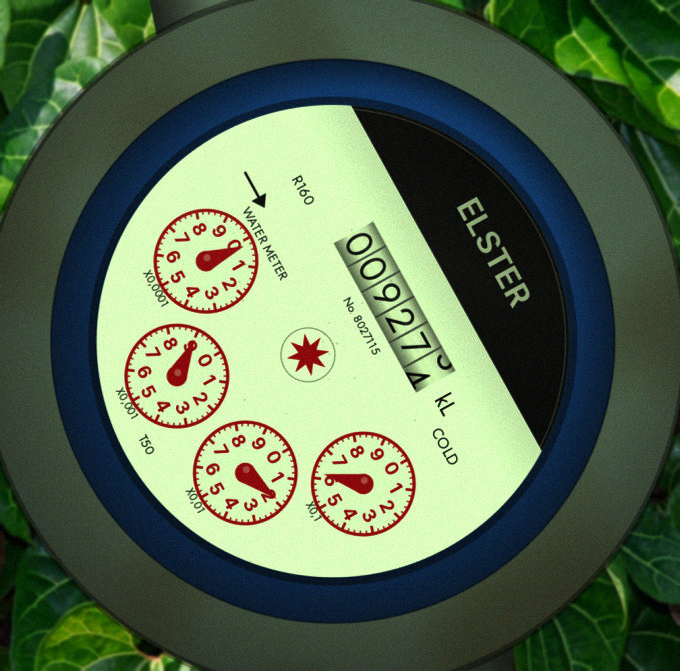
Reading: 9273.6190
